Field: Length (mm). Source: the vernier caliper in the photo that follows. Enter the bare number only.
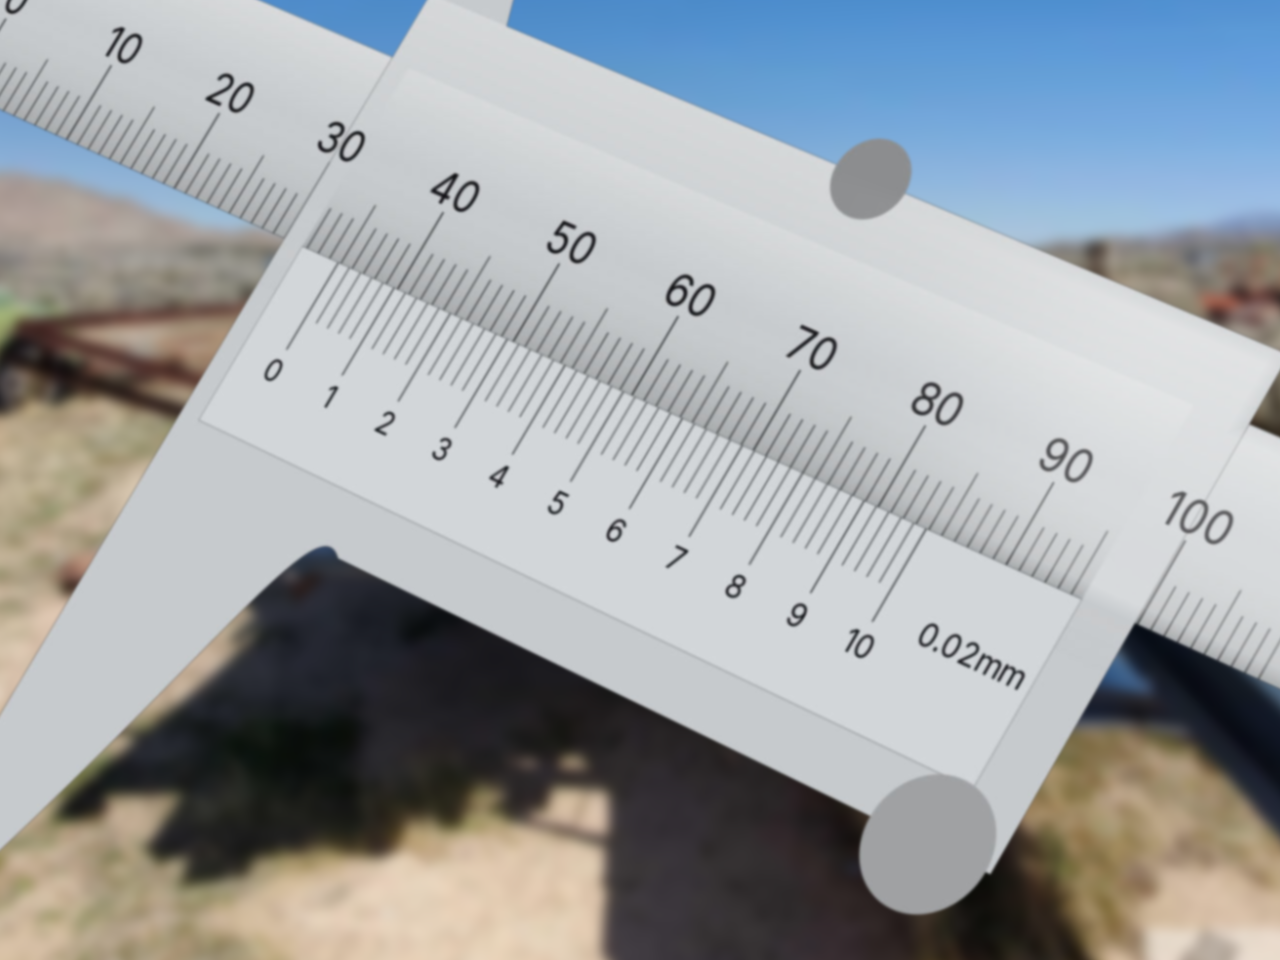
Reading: 34.8
